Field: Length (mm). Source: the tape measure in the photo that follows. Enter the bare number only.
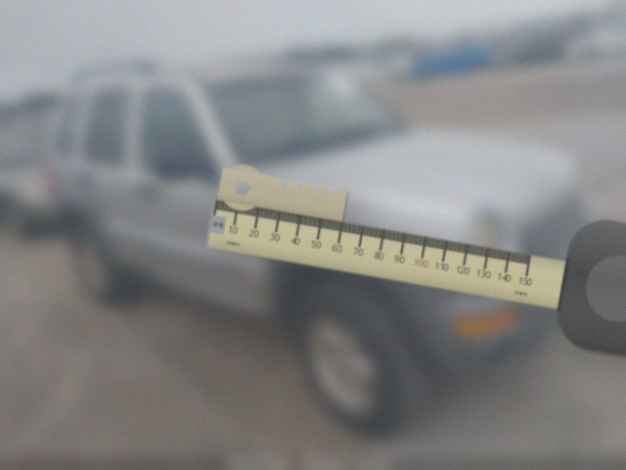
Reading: 60
